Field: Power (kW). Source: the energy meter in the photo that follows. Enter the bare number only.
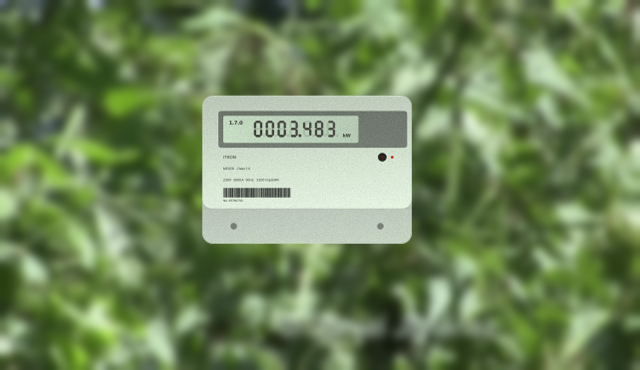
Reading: 3.483
